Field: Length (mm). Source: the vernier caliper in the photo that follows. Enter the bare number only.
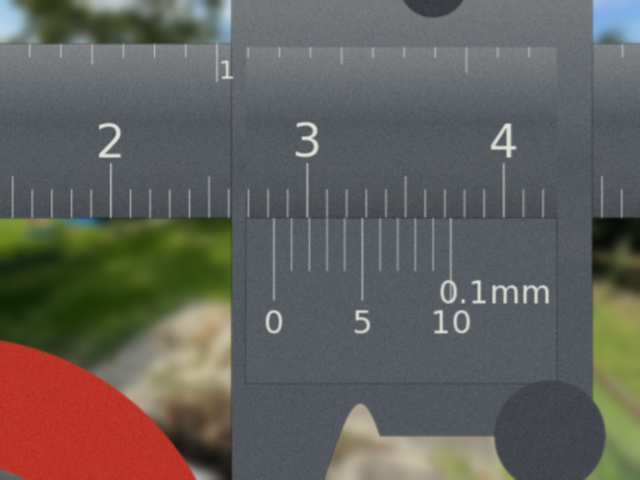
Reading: 28.3
